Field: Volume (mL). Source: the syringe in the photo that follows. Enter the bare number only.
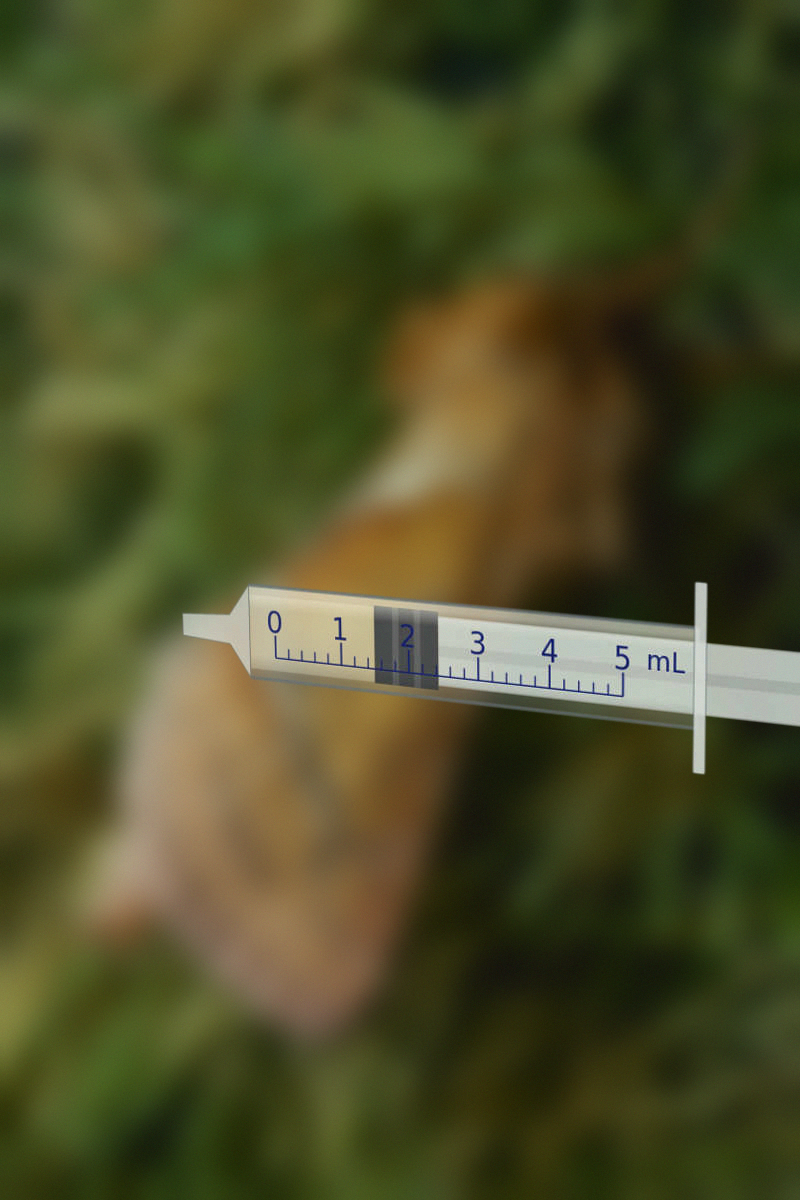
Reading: 1.5
